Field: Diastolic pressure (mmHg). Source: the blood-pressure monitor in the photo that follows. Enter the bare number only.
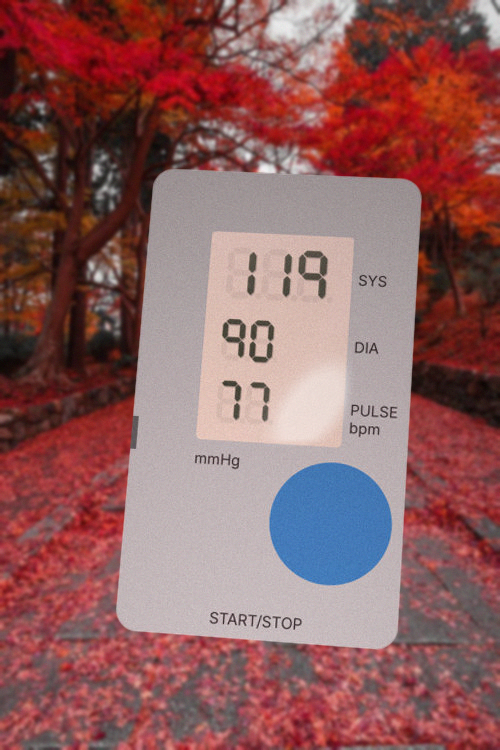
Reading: 90
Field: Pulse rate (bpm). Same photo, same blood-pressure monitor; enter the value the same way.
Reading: 77
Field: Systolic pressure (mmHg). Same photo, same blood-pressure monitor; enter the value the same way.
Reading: 119
